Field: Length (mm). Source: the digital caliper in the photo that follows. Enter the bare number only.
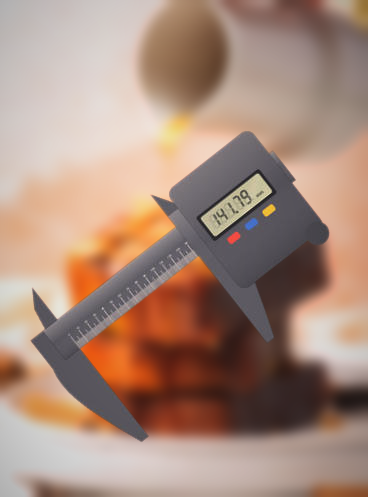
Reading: 141.79
